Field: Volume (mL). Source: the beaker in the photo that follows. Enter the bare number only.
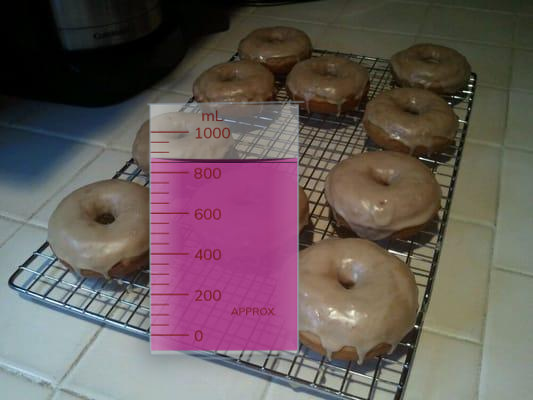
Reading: 850
